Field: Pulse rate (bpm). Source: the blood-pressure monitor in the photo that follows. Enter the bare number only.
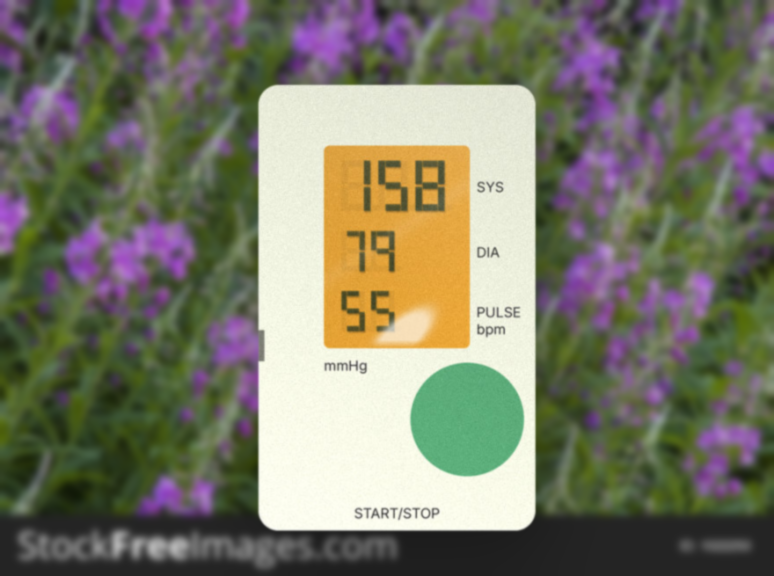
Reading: 55
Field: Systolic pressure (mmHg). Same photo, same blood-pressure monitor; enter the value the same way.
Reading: 158
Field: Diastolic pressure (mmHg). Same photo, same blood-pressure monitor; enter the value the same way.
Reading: 79
